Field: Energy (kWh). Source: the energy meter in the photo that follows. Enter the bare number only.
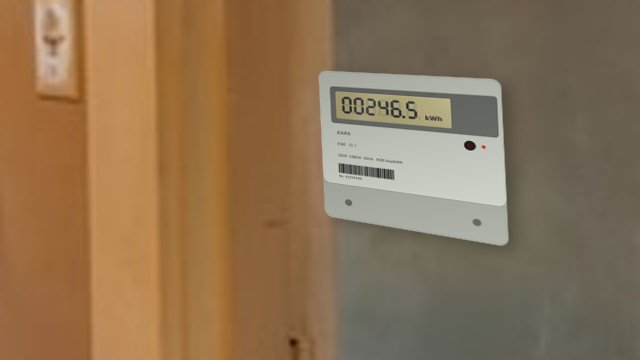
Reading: 246.5
